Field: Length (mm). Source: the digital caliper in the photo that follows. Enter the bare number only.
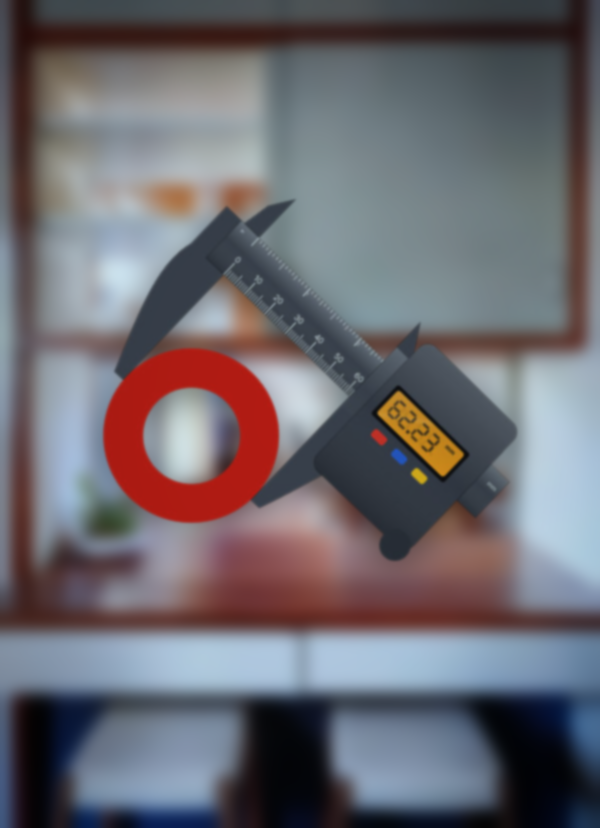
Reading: 62.23
